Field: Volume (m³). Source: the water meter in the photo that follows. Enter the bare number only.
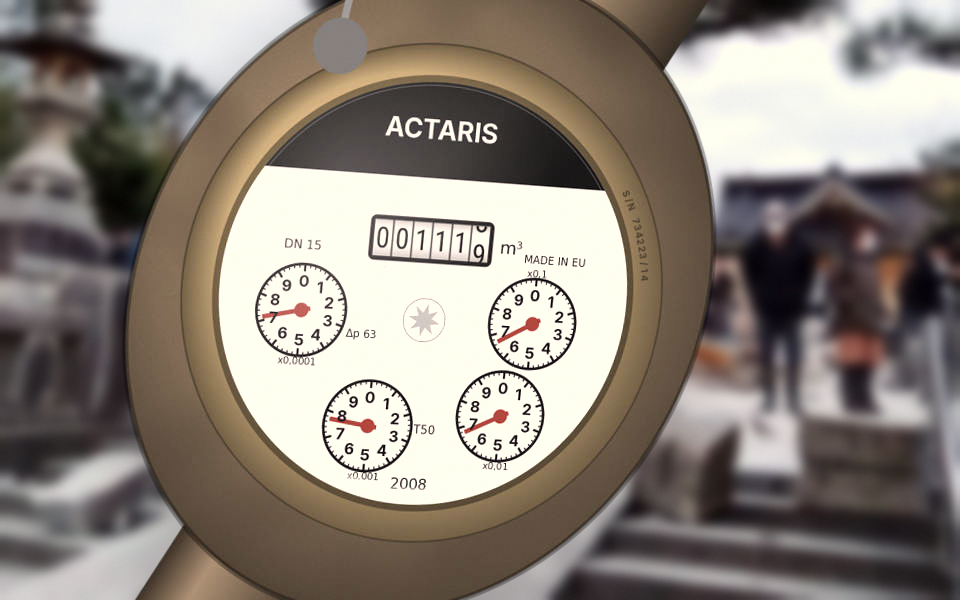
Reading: 1118.6677
